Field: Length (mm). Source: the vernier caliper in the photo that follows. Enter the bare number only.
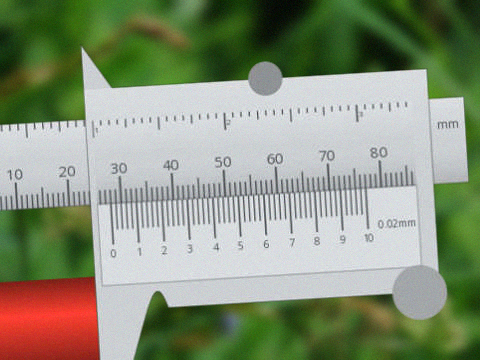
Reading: 28.0
